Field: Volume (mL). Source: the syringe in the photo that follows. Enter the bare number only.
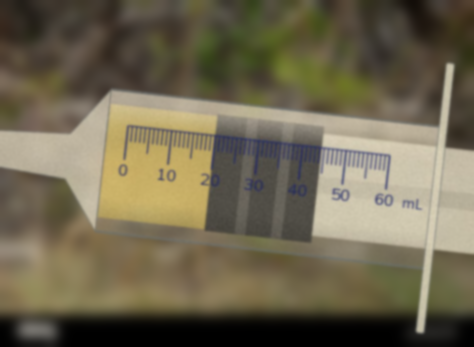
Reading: 20
